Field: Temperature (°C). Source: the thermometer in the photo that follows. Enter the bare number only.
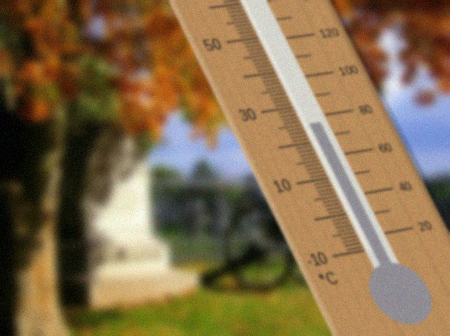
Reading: 25
